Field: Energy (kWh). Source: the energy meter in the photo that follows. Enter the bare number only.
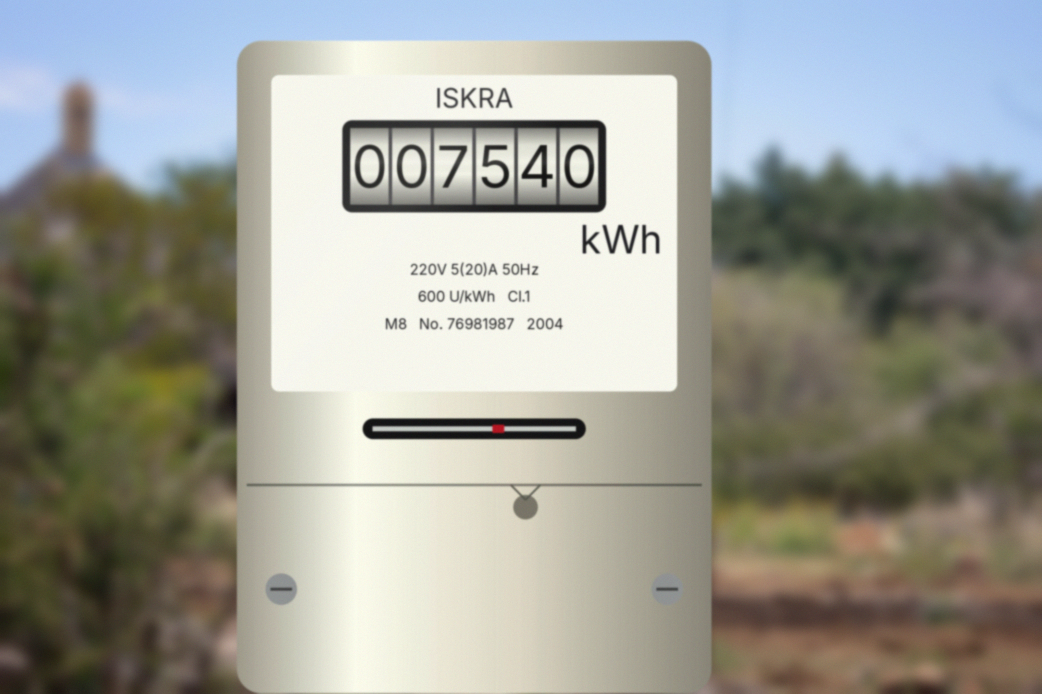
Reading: 7540
